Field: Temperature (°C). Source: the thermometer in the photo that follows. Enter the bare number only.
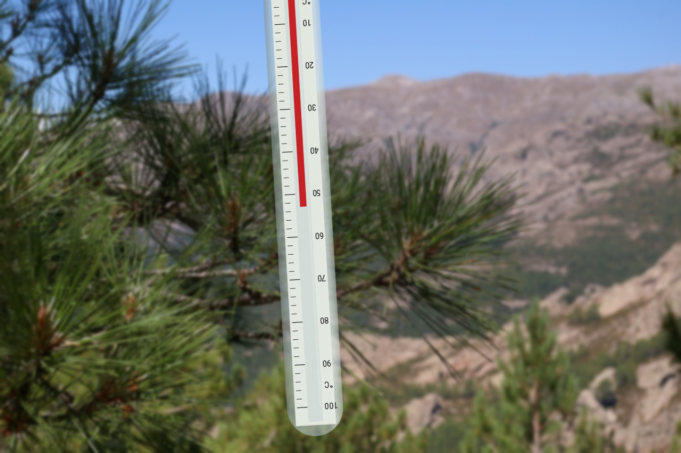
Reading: 53
